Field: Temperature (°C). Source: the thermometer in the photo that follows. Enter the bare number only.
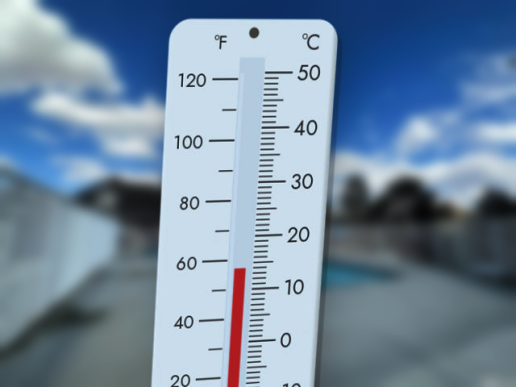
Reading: 14
